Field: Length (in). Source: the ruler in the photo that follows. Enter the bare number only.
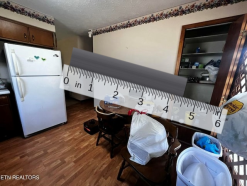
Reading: 4.5
